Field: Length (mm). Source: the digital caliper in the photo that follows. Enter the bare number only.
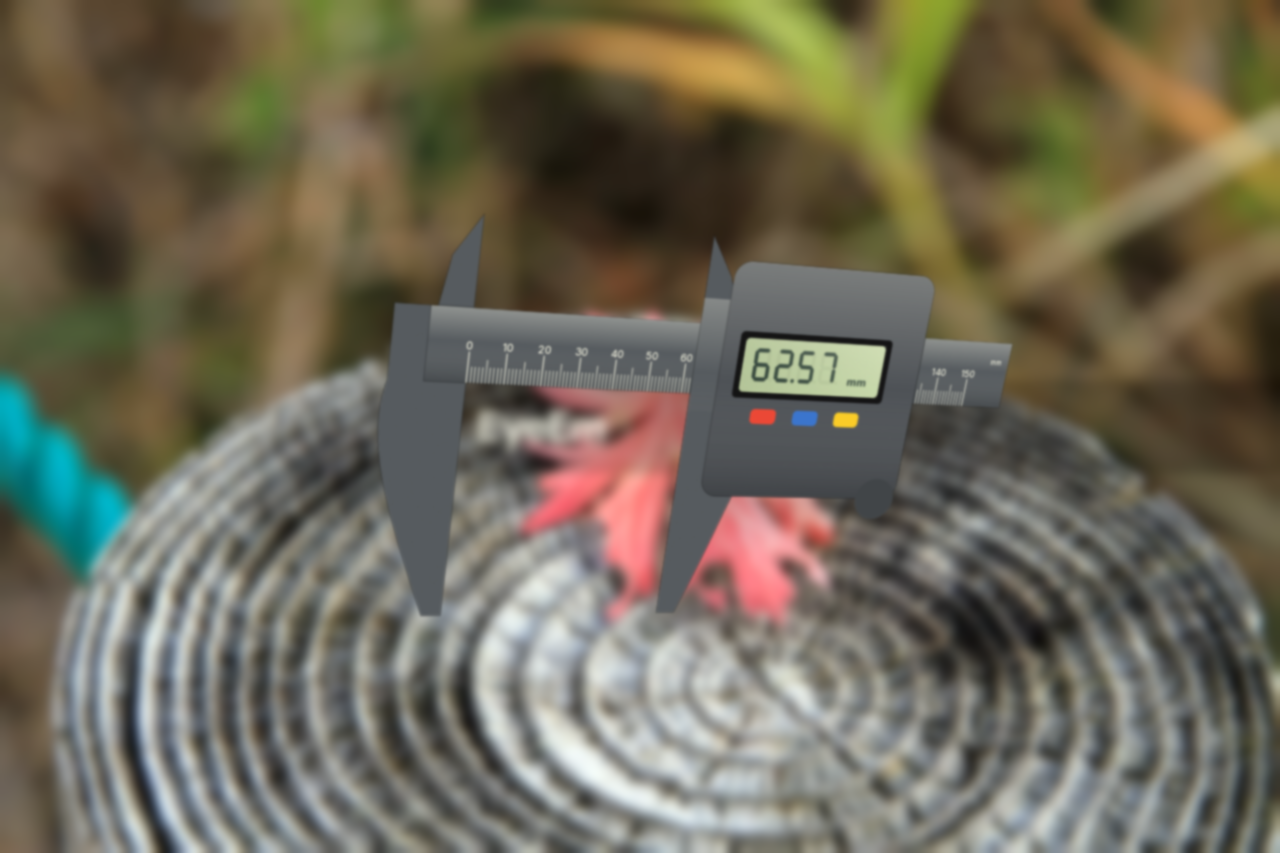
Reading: 62.57
